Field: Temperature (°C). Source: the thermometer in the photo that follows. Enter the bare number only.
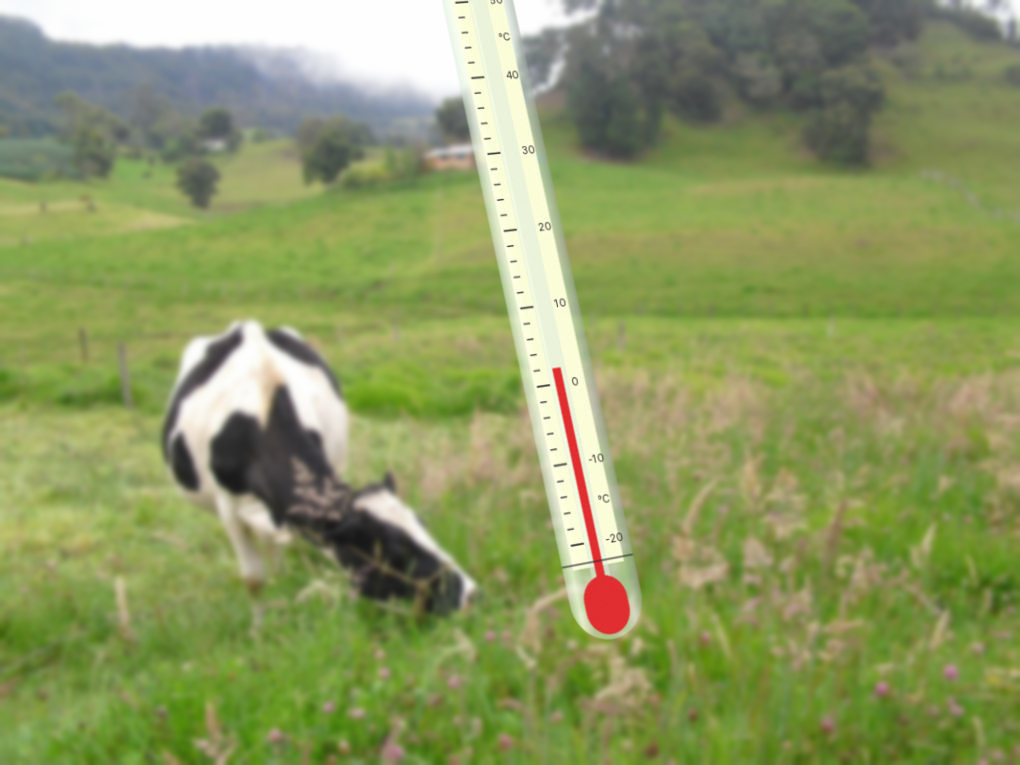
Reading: 2
